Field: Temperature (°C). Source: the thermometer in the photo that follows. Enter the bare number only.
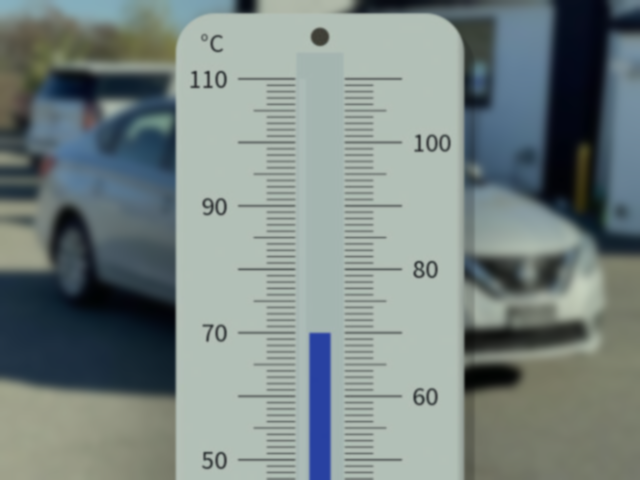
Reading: 70
